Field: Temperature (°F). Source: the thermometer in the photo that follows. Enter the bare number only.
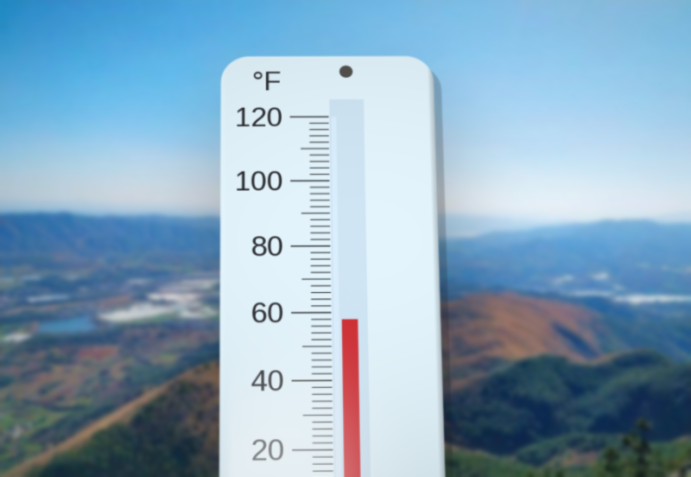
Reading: 58
